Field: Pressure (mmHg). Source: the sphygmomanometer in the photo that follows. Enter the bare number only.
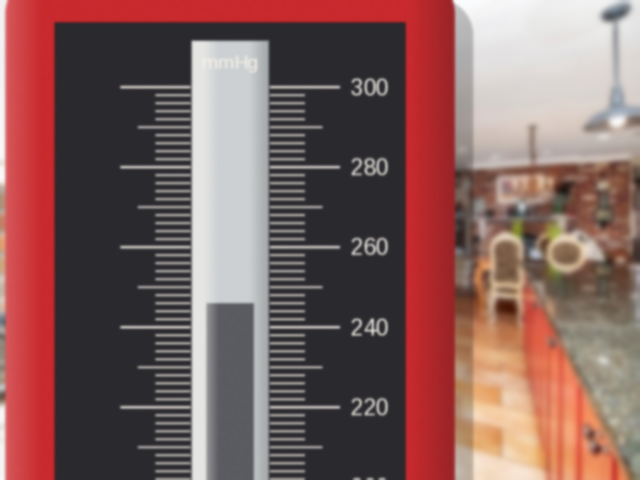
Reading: 246
